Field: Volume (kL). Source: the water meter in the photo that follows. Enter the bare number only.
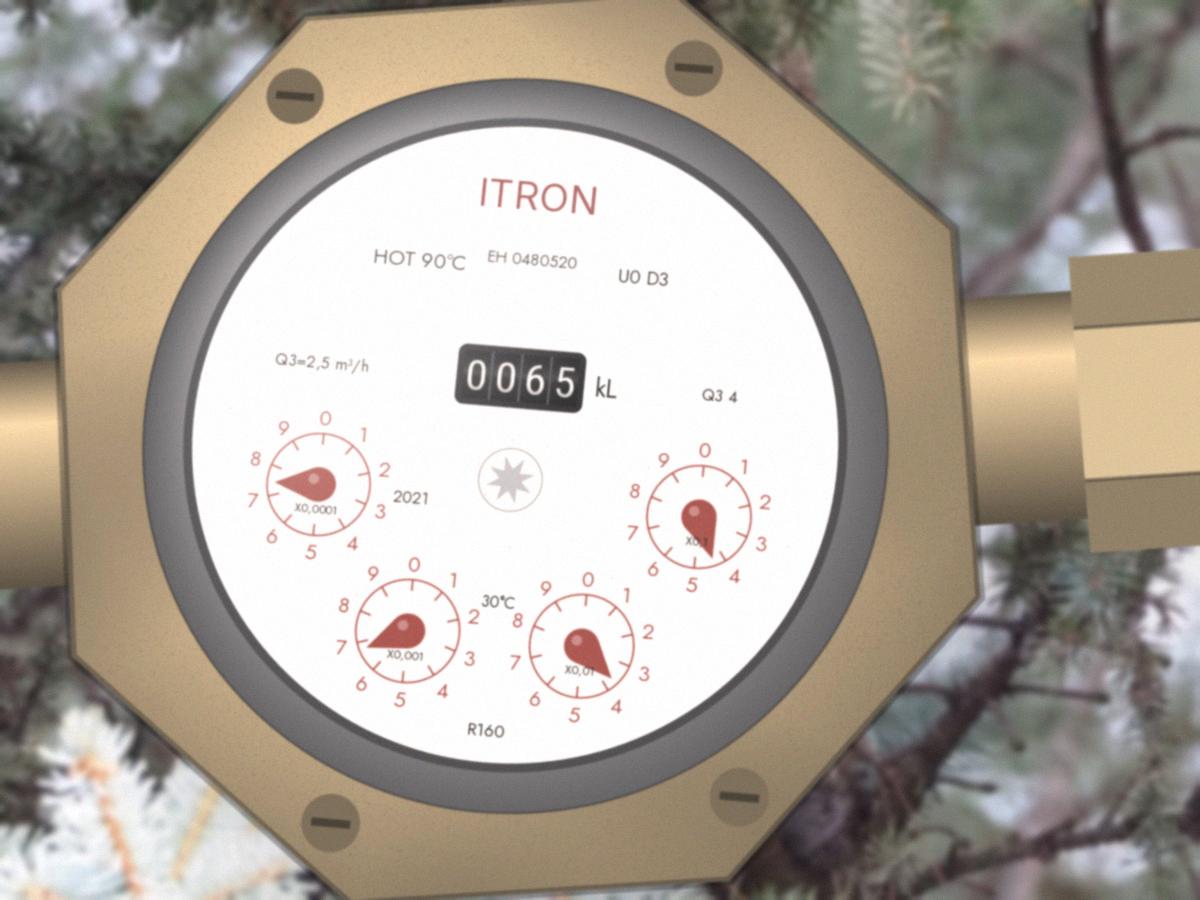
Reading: 65.4367
